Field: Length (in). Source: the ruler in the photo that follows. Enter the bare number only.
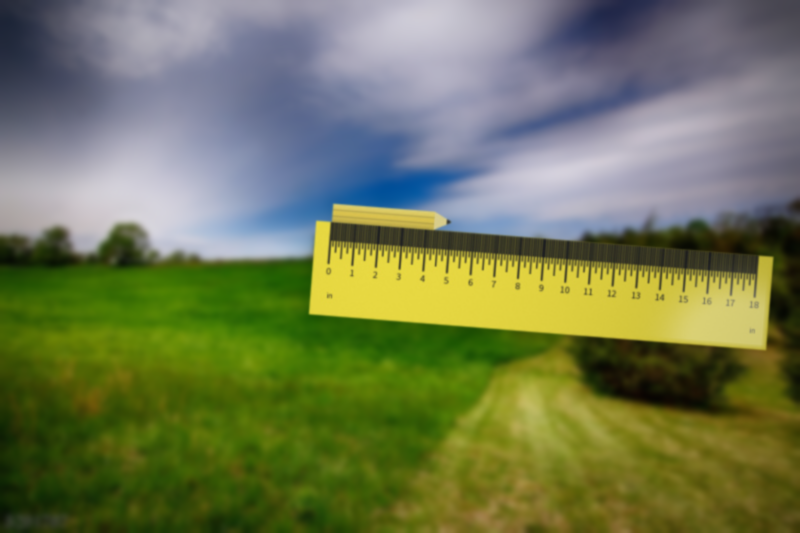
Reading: 5
